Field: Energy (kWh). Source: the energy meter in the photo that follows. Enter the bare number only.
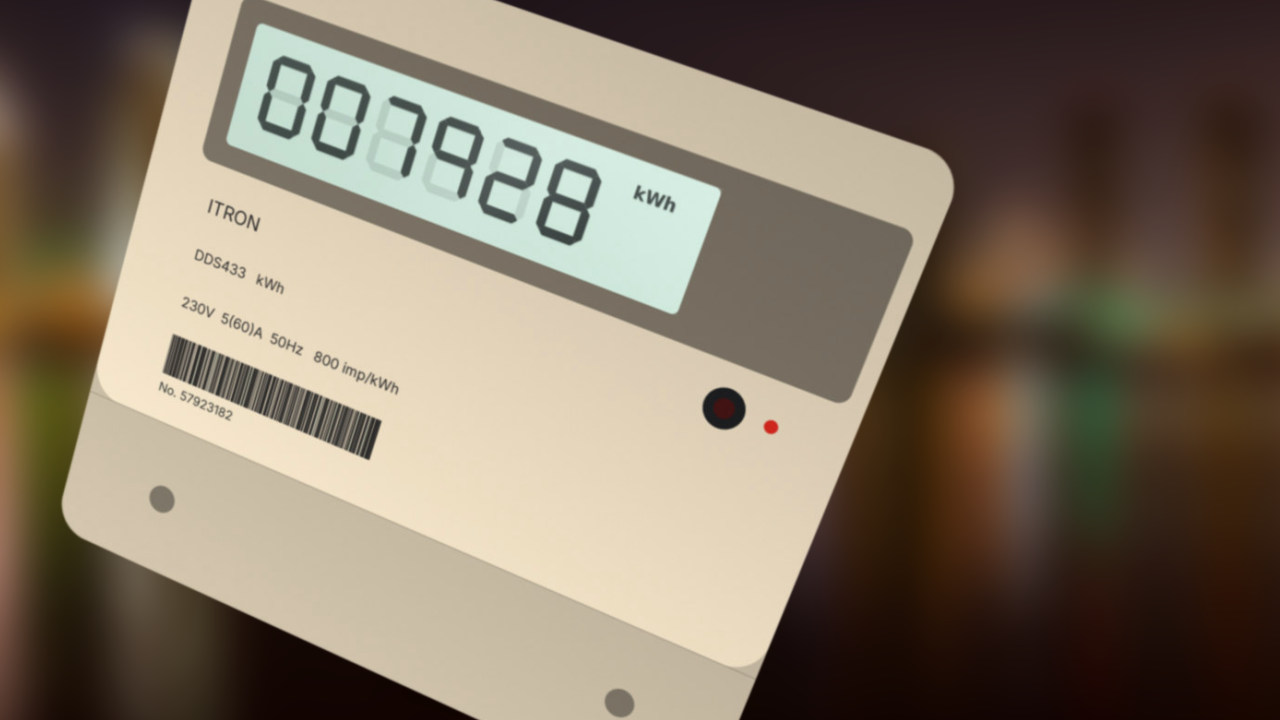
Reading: 7928
